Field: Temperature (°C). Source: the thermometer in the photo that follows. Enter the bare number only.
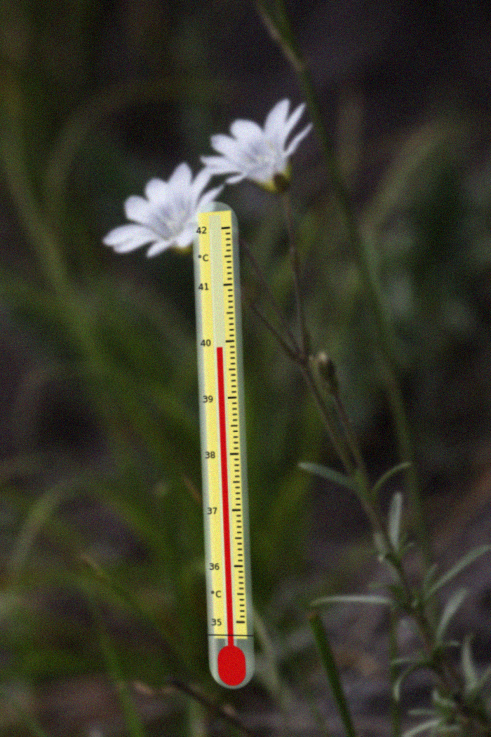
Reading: 39.9
